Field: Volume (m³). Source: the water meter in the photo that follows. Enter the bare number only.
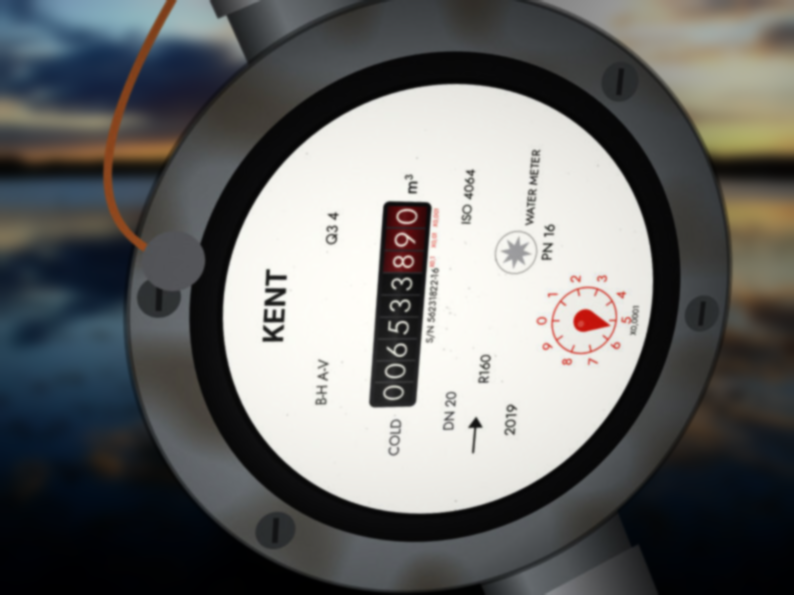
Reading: 6533.8905
